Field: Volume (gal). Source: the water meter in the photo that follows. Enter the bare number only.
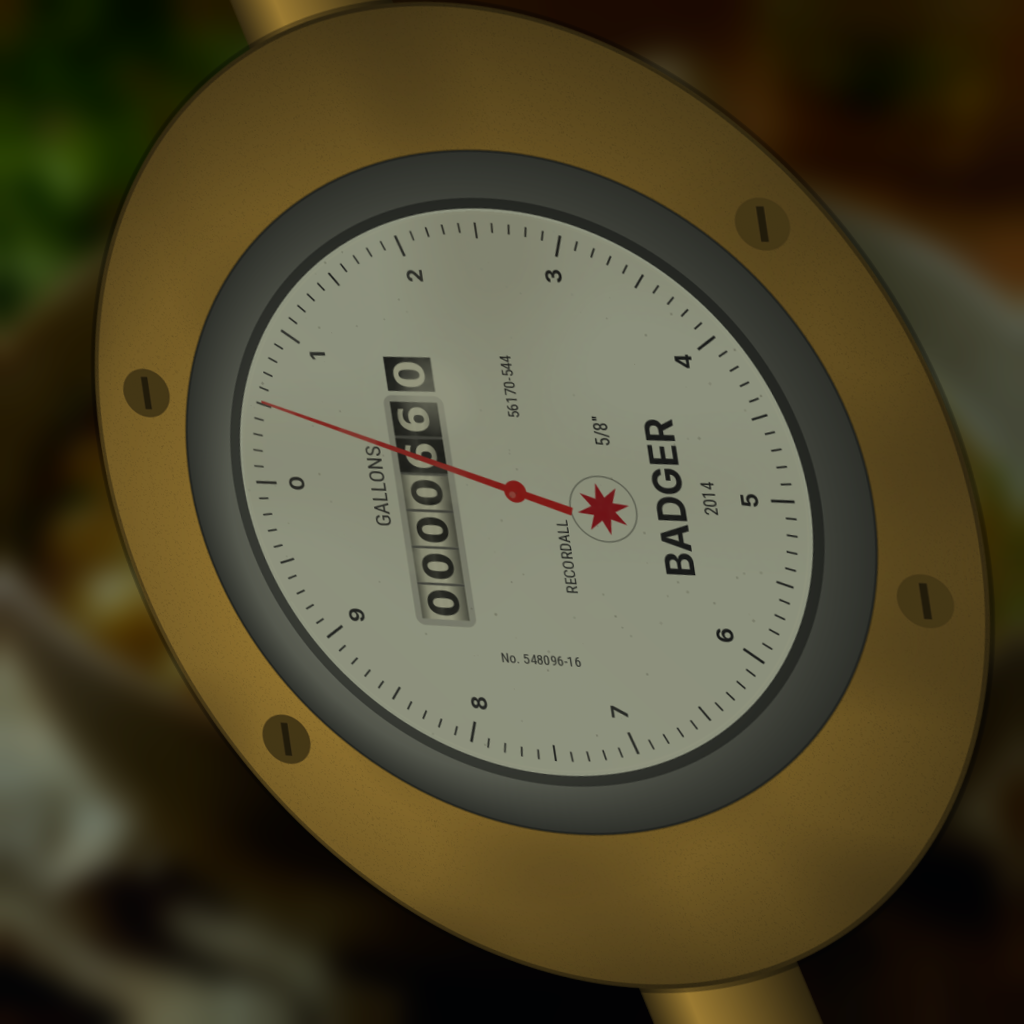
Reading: 660.5
